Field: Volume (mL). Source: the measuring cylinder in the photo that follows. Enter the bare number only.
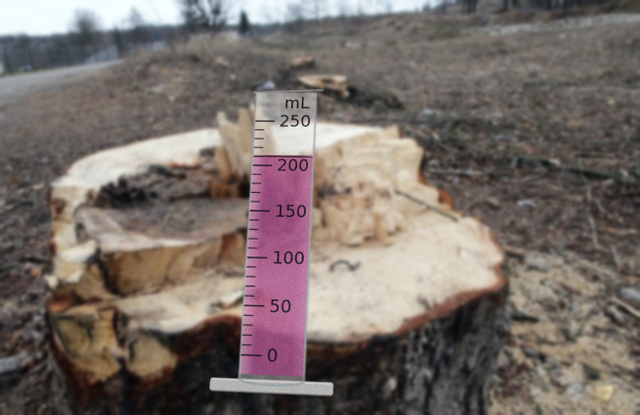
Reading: 210
